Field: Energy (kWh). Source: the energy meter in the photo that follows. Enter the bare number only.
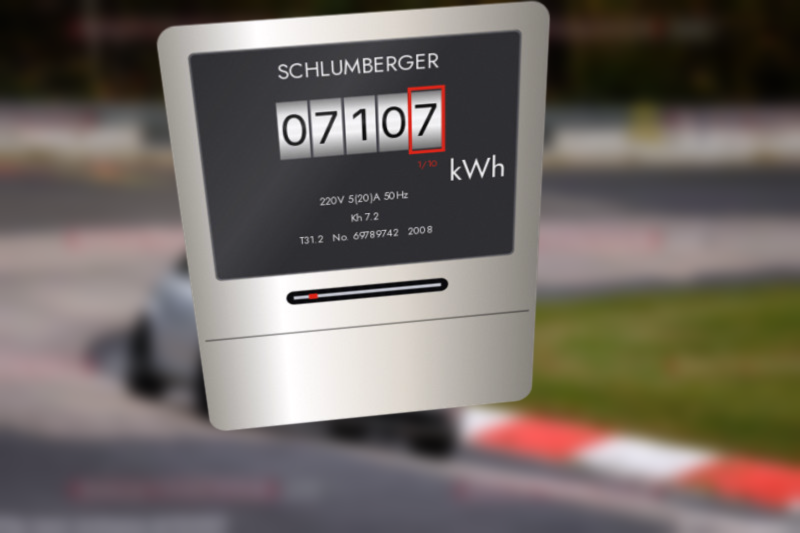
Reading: 710.7
